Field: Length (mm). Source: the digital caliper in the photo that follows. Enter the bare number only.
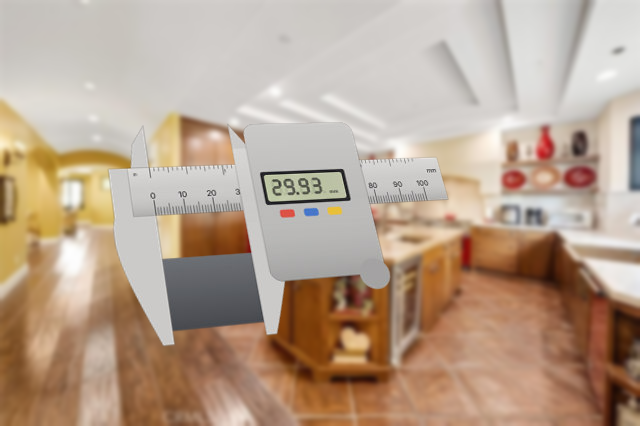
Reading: 29.93
